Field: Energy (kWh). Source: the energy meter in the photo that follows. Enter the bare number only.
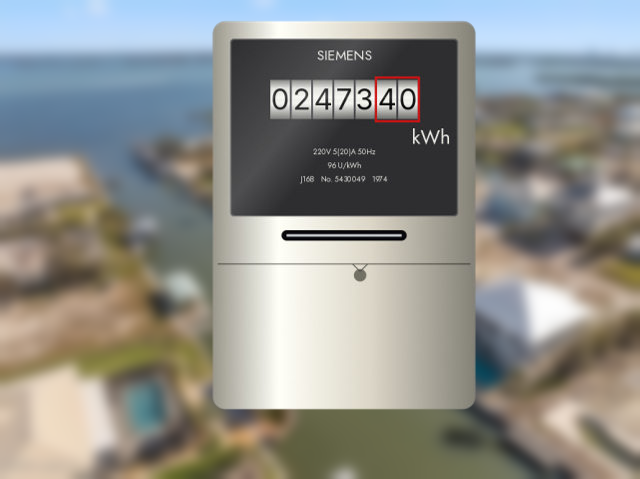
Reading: 2473.40
